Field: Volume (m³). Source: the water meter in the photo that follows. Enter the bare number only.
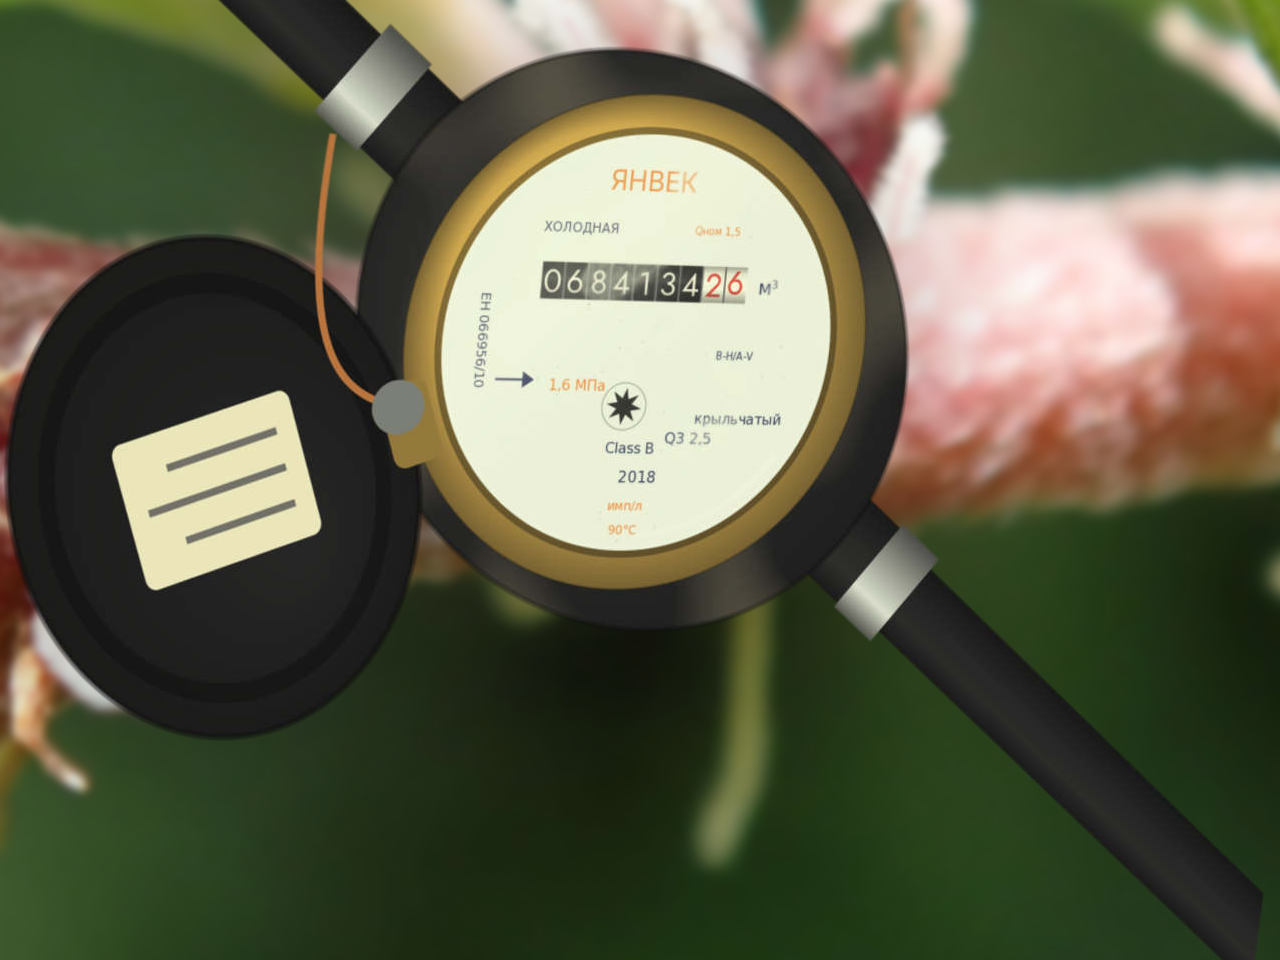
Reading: 684134.26
